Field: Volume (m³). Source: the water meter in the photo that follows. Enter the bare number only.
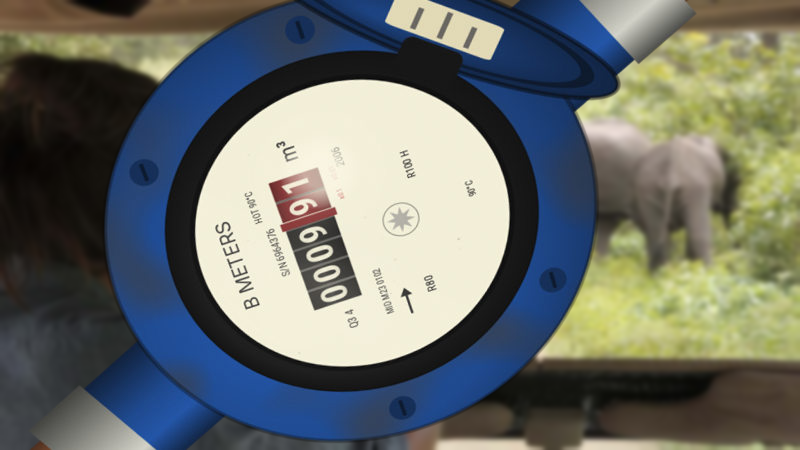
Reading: 9.91
